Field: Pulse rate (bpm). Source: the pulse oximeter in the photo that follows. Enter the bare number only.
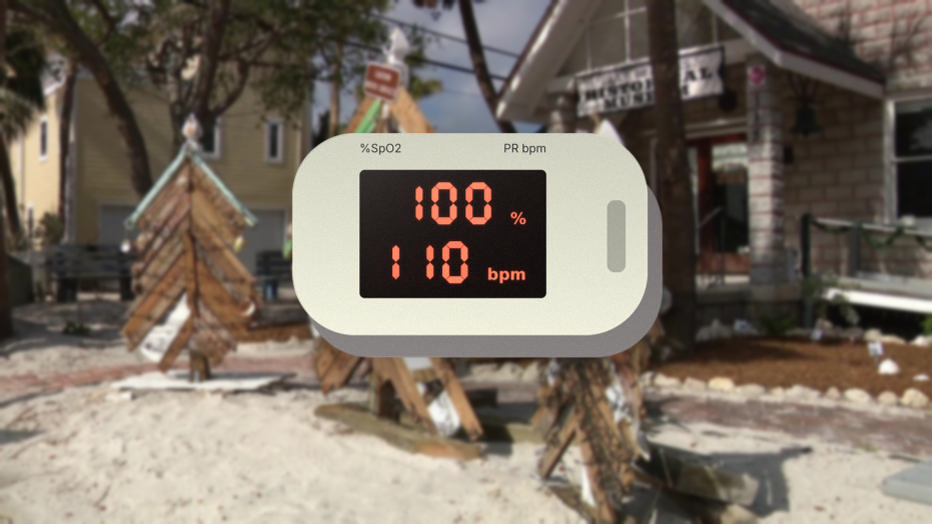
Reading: 110
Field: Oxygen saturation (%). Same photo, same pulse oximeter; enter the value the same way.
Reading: 100
